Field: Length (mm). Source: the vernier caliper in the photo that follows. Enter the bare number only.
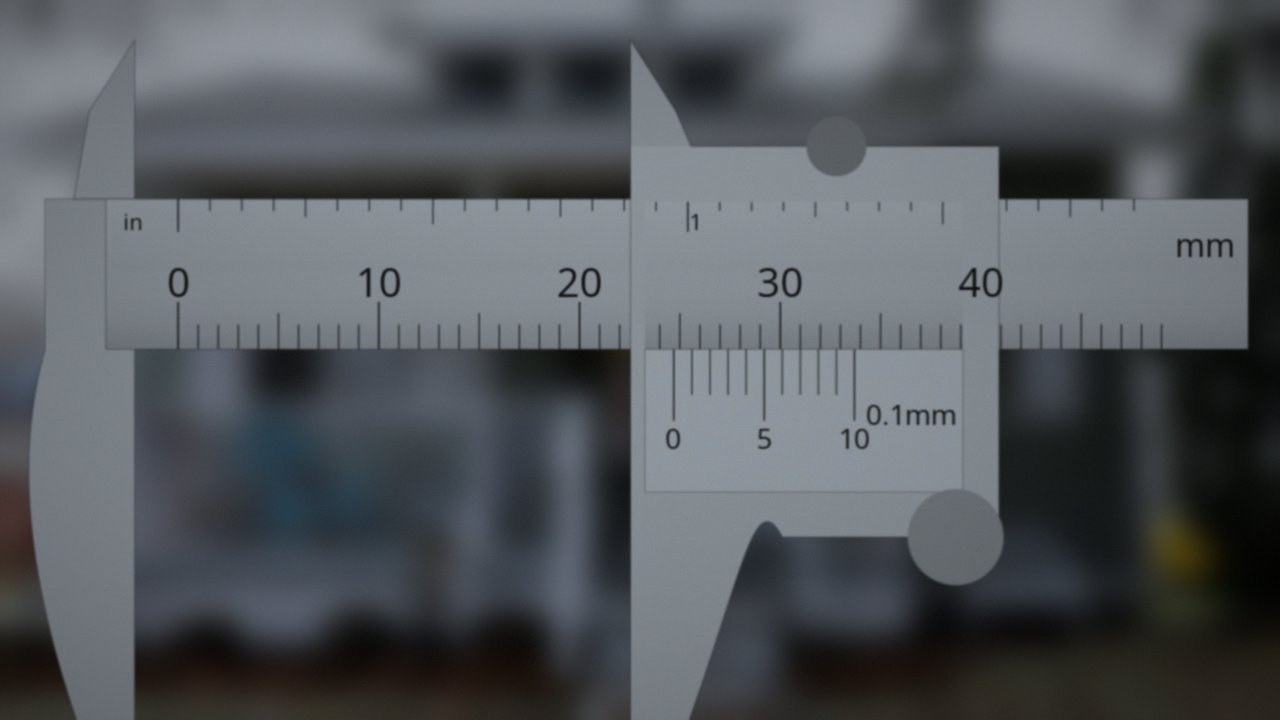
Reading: 24.7
